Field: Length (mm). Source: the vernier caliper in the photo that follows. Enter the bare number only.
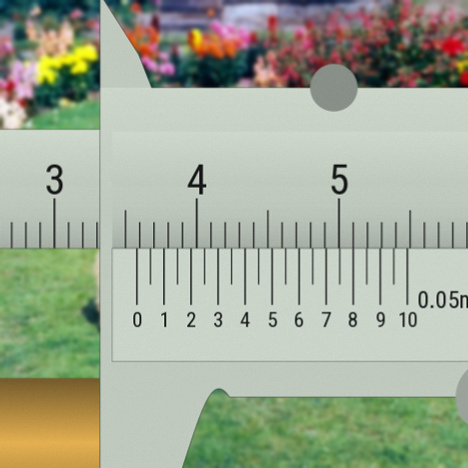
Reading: 35.8
